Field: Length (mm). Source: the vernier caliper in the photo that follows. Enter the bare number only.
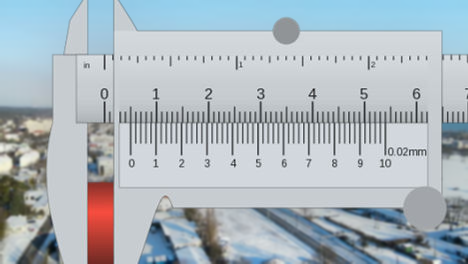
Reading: 5.0
